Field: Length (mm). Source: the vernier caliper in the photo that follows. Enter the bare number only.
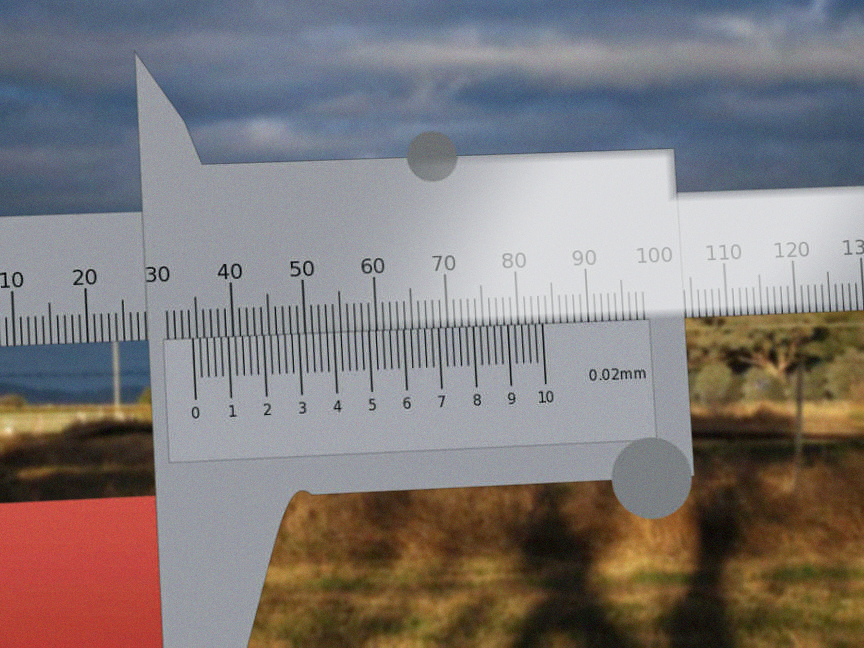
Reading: 34.4
